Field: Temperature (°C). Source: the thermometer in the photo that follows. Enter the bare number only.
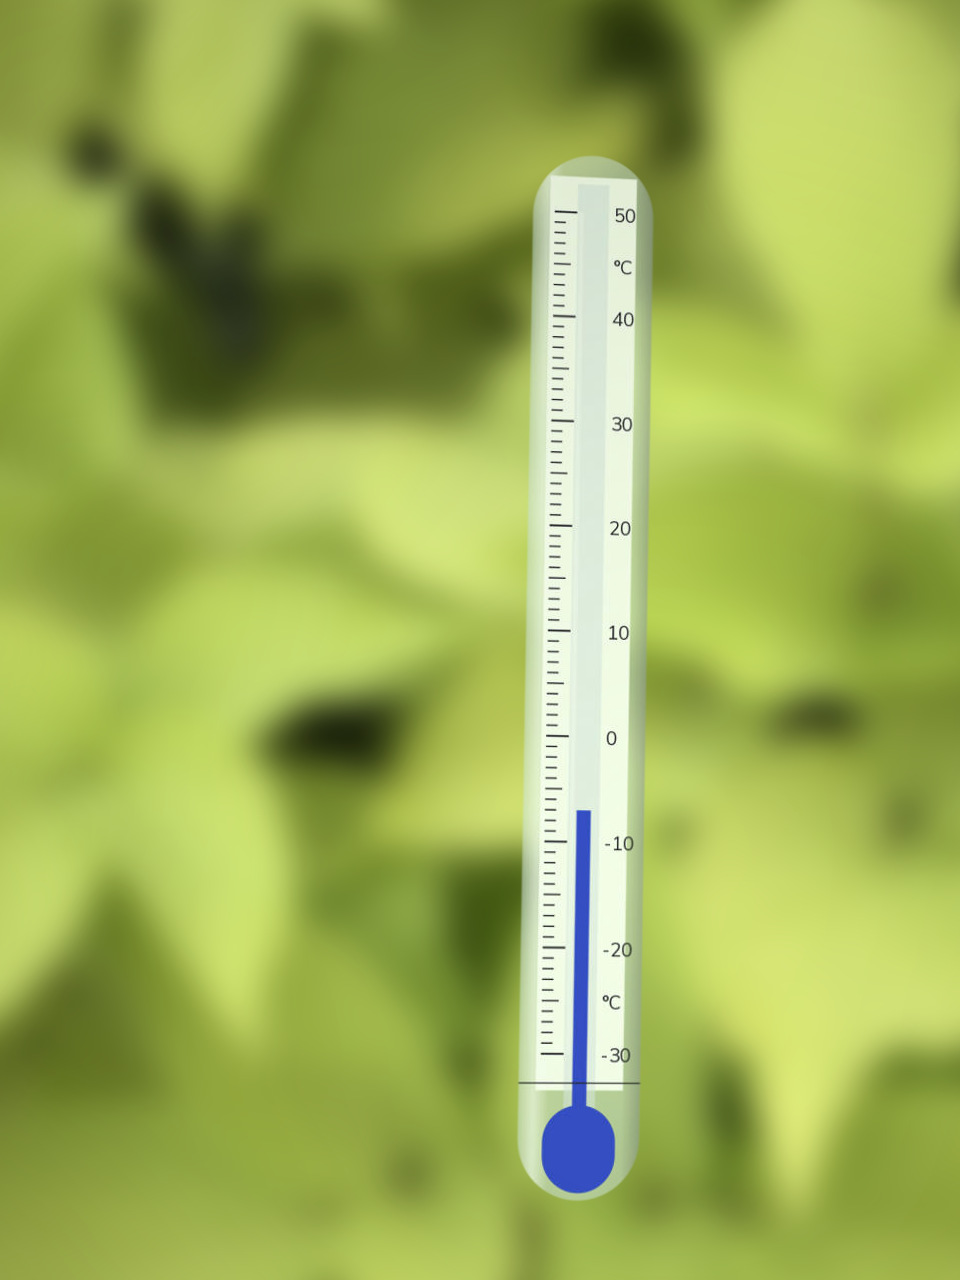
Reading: -7
